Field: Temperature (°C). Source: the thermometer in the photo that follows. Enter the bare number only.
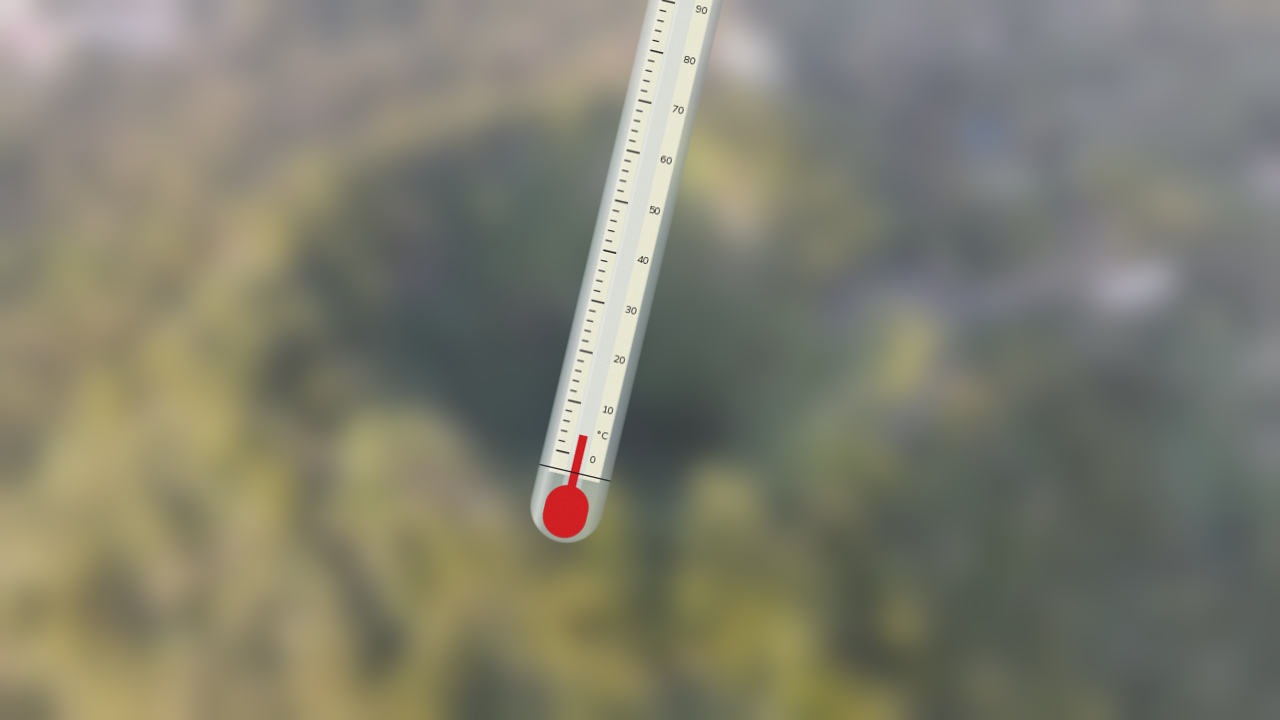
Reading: 4
